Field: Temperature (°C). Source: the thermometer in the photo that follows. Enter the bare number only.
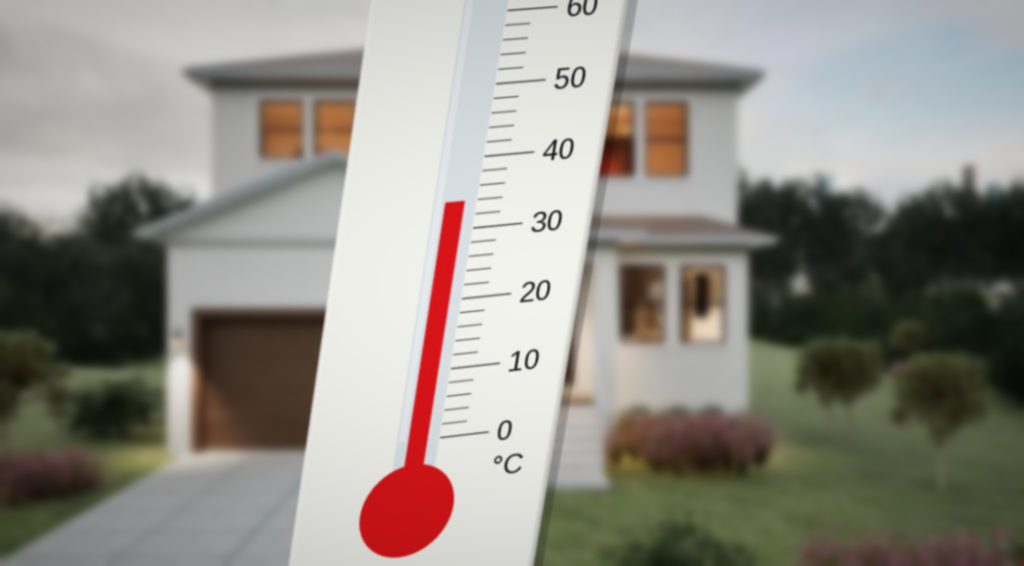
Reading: 34
